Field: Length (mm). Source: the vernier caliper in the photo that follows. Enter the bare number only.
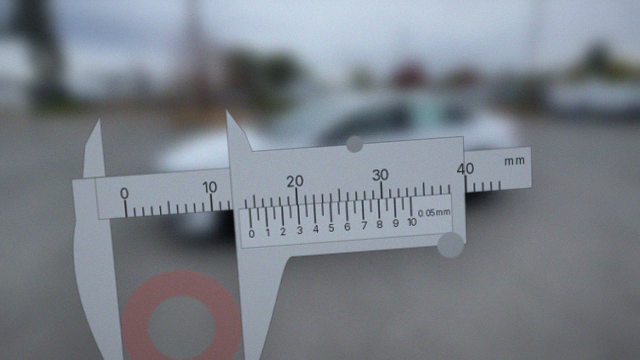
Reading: 14.4
